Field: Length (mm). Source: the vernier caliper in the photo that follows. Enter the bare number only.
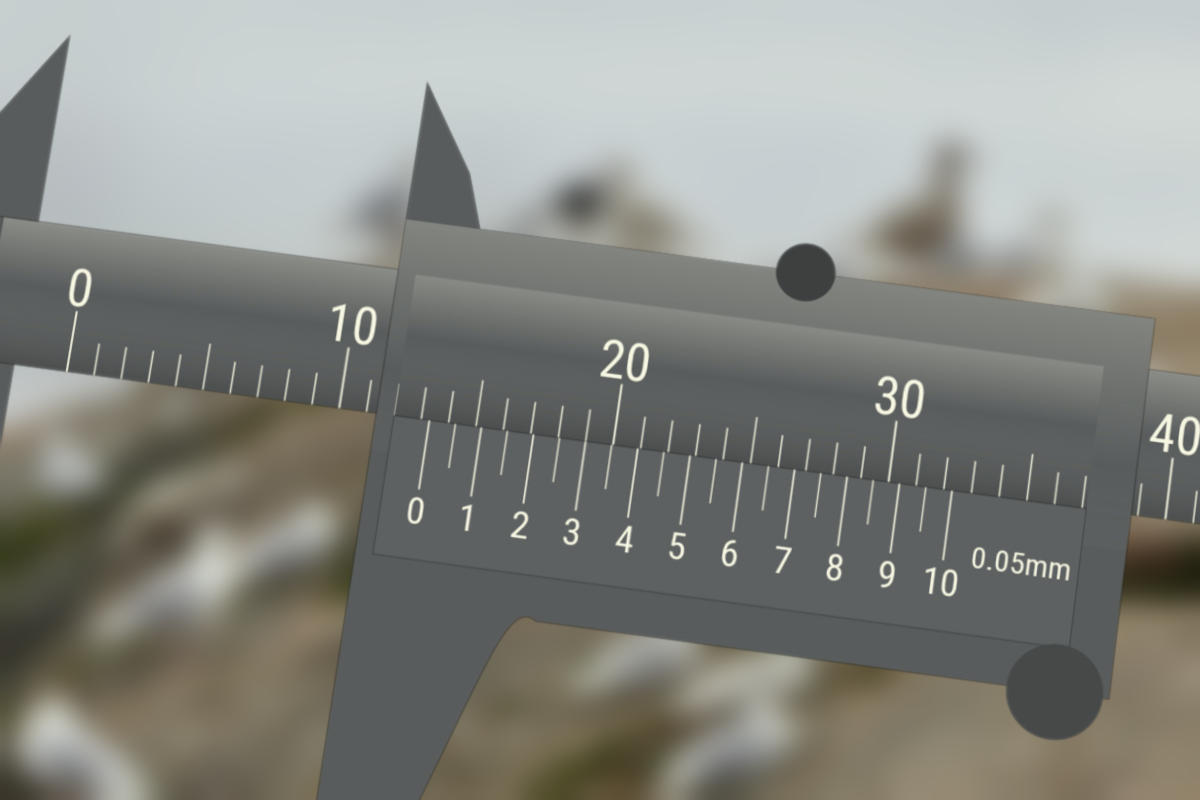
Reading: 13.30
